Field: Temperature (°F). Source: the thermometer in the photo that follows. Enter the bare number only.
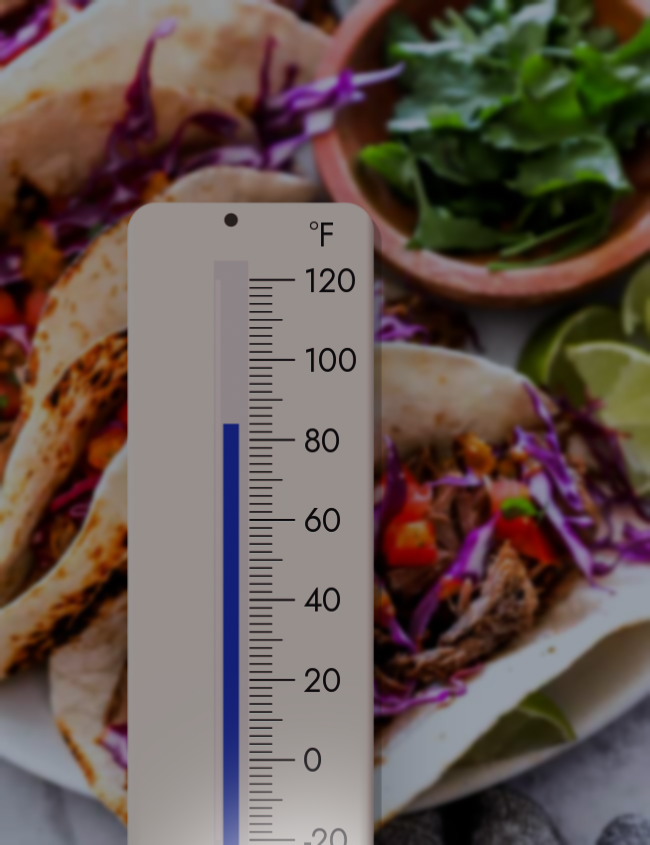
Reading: 84
